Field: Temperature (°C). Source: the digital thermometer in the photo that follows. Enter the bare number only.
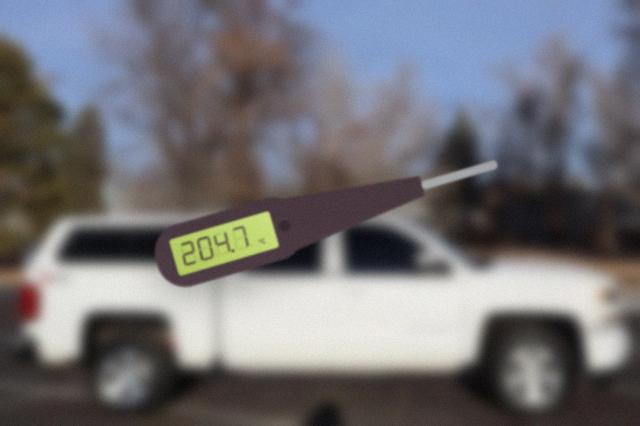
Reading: 204.7
